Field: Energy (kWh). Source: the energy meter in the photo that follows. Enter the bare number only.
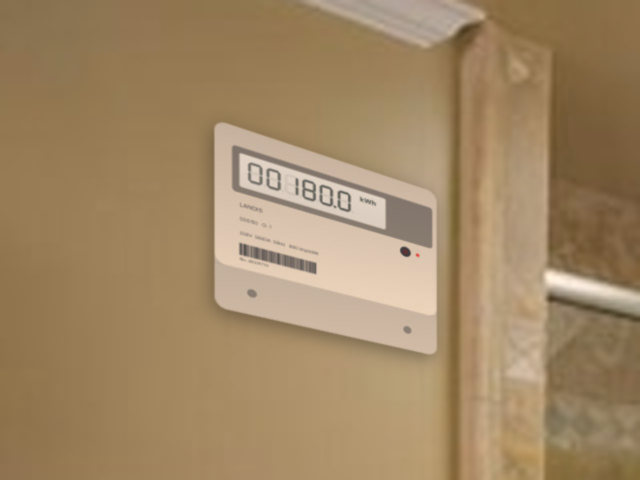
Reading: 180.0
